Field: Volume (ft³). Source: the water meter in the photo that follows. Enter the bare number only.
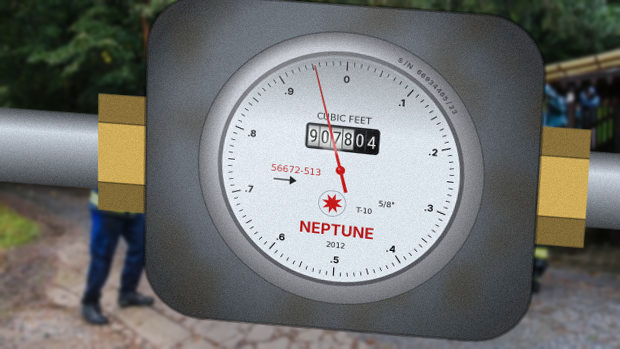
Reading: 907803.95
